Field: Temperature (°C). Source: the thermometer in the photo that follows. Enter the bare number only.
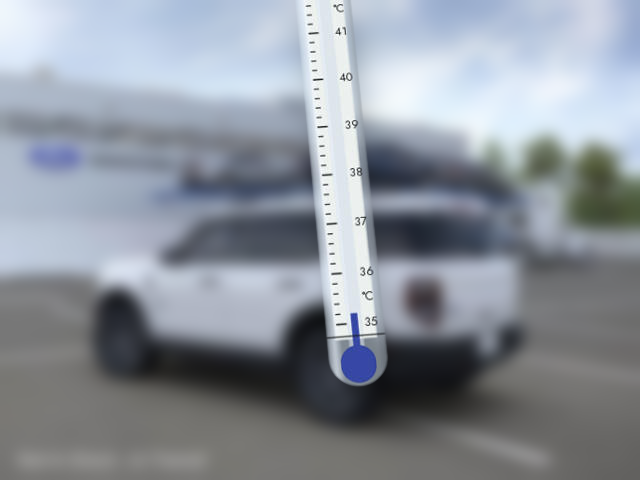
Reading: 35.2
